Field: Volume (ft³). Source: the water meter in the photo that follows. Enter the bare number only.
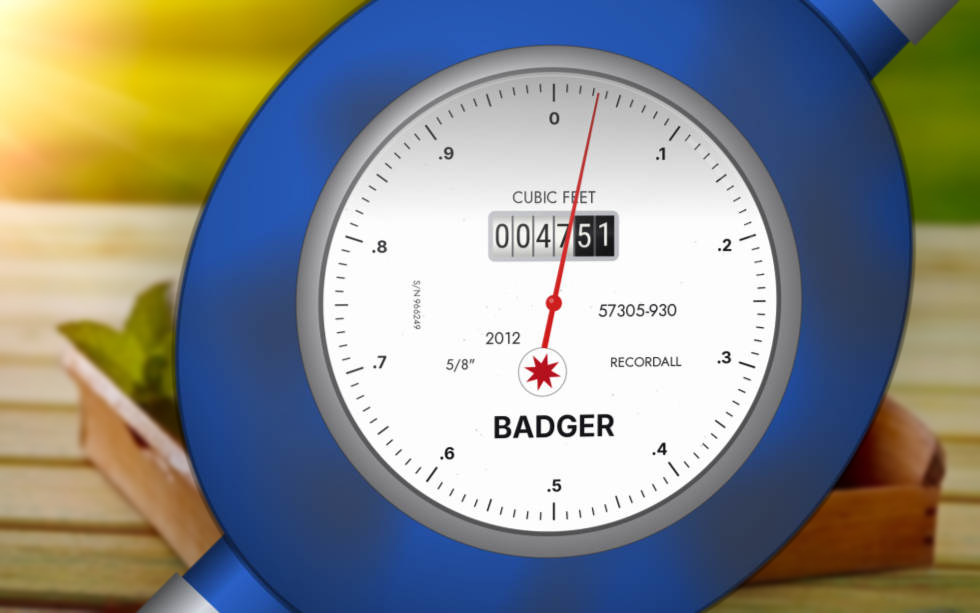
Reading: 4751.03
